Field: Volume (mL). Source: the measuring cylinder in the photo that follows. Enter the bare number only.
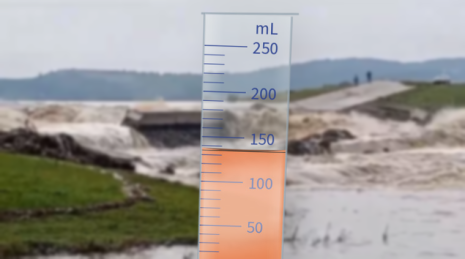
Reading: 135
